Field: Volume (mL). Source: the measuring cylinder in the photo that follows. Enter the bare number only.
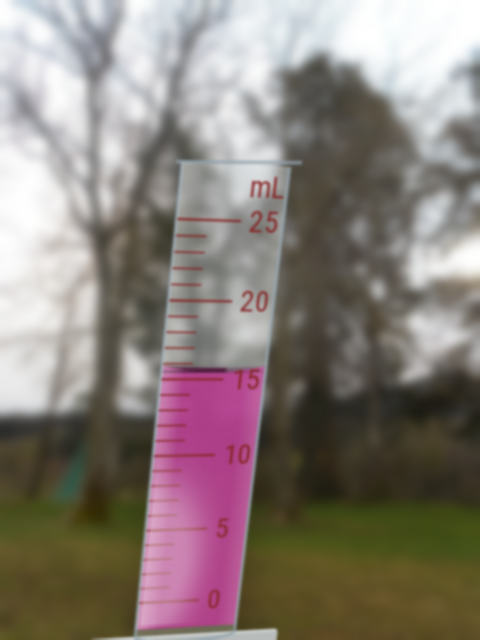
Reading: 15.5
